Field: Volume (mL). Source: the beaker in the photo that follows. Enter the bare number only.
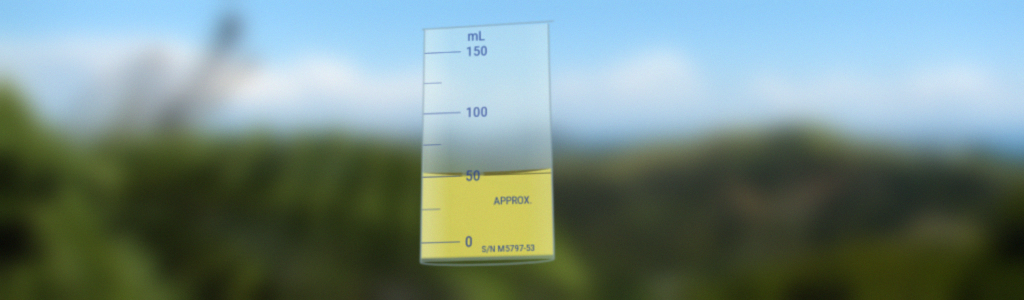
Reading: 50
